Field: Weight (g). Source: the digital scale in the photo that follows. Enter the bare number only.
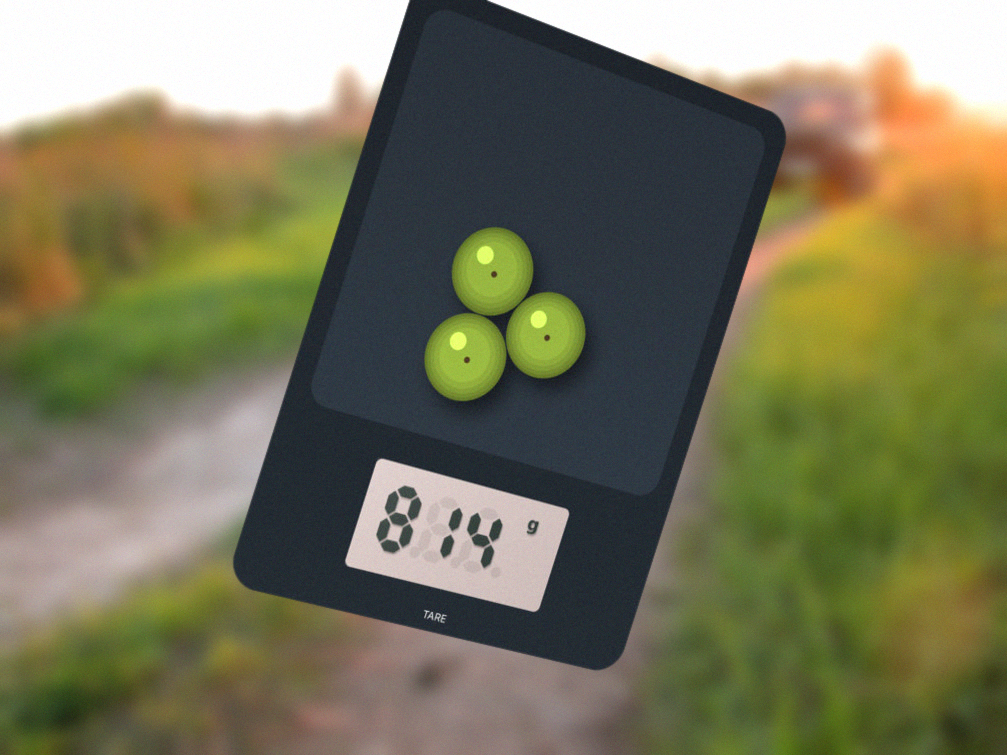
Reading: 814
